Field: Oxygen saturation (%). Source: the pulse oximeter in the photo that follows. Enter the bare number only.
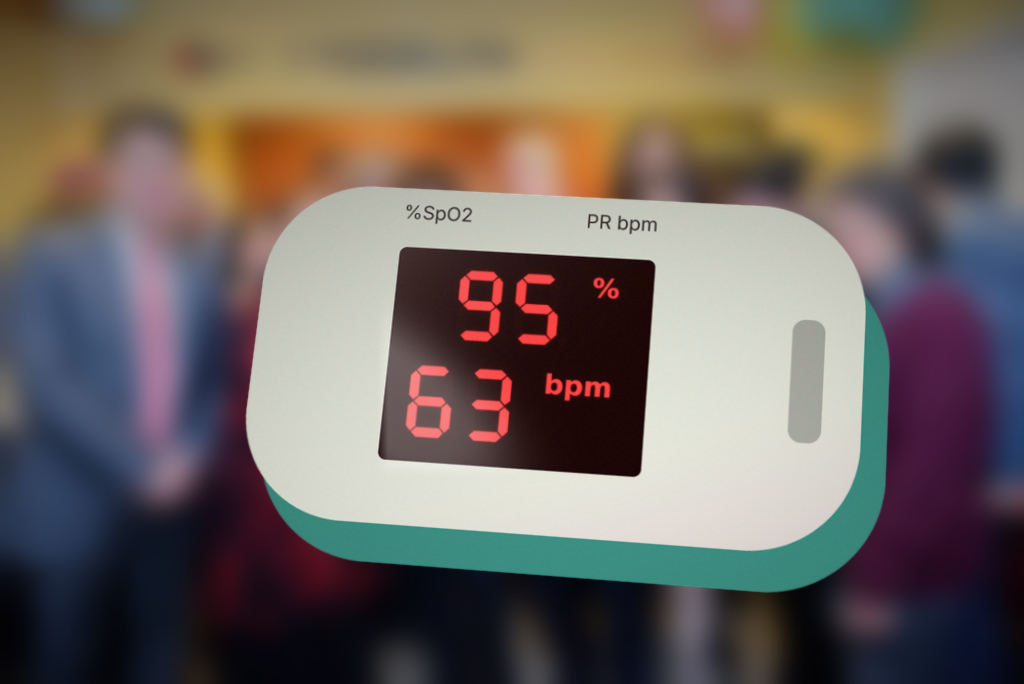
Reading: 95
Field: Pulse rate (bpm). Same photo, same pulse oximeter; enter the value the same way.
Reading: 63
